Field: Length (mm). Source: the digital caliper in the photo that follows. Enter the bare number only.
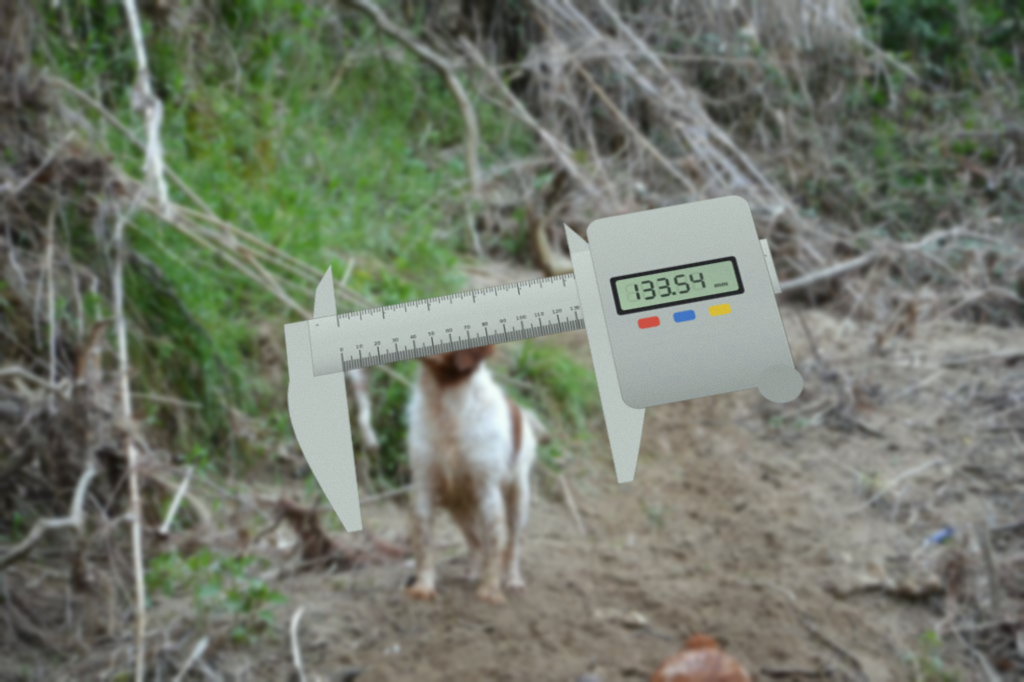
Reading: 133.54
